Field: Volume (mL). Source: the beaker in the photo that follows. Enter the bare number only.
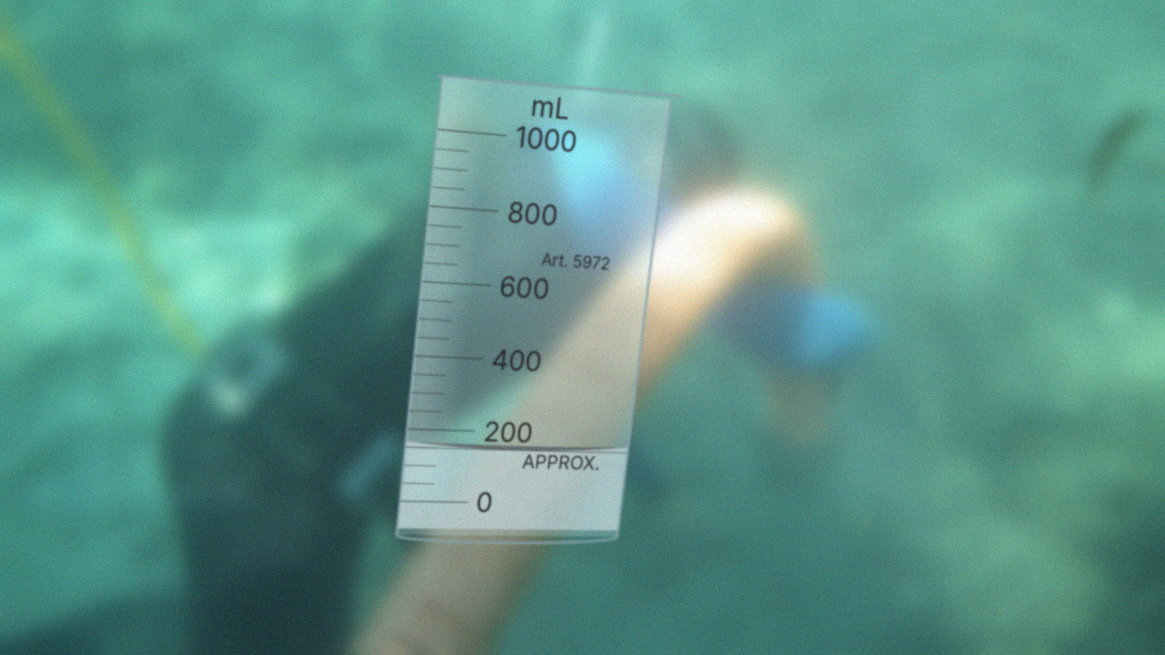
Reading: 150
